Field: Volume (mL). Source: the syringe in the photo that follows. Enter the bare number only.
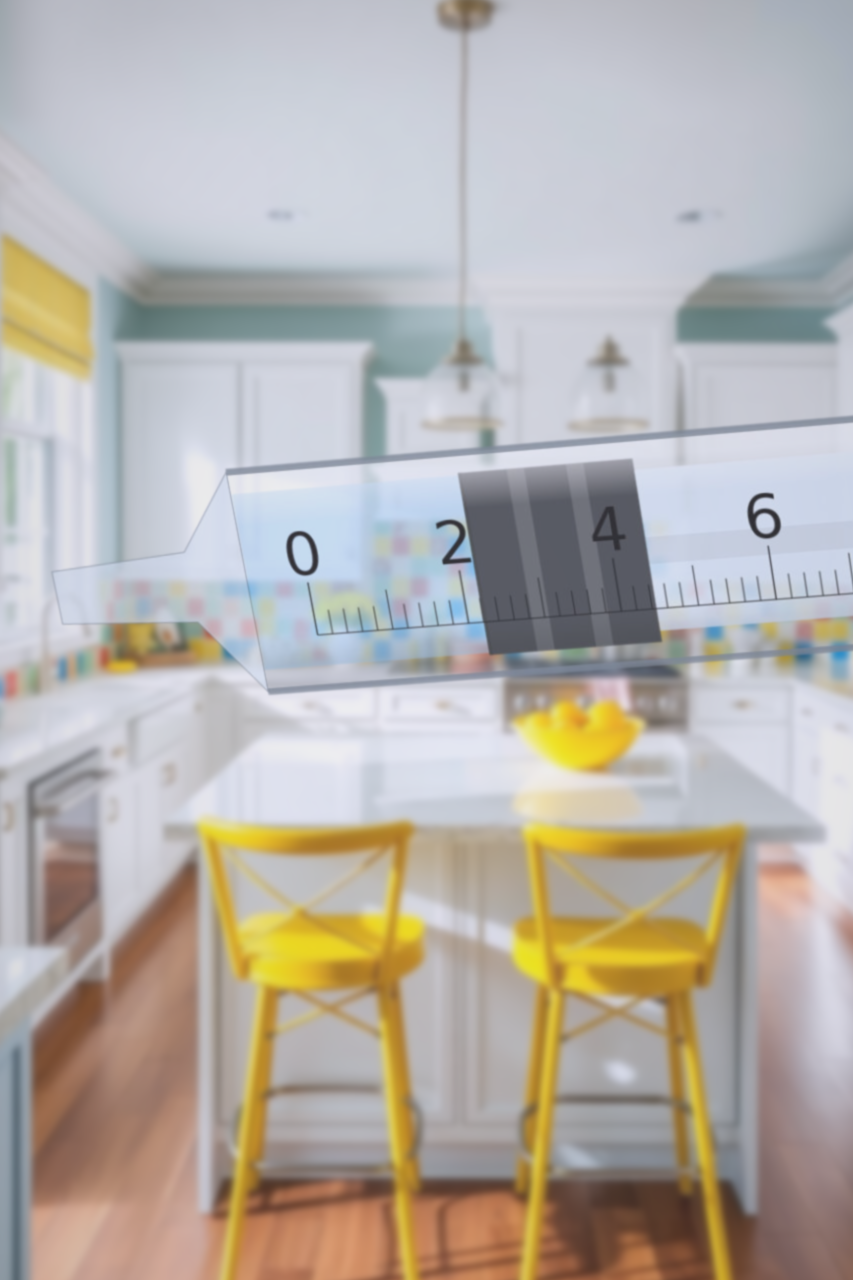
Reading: 2.2
